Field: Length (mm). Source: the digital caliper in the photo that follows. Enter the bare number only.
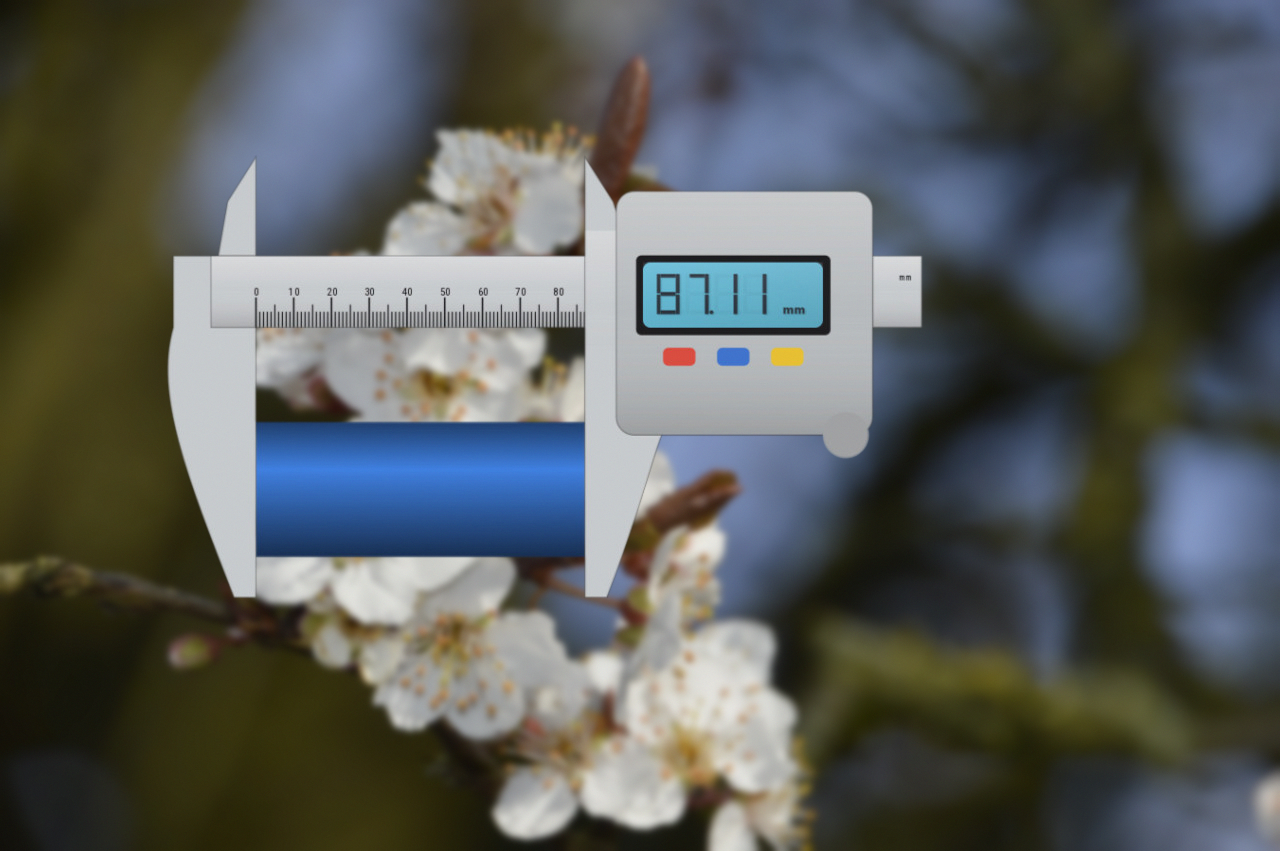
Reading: 87.11
